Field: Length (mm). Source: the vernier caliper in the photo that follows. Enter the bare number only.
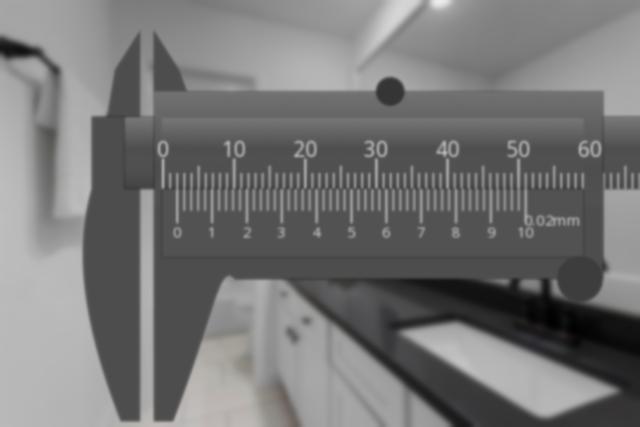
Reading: 2.0
